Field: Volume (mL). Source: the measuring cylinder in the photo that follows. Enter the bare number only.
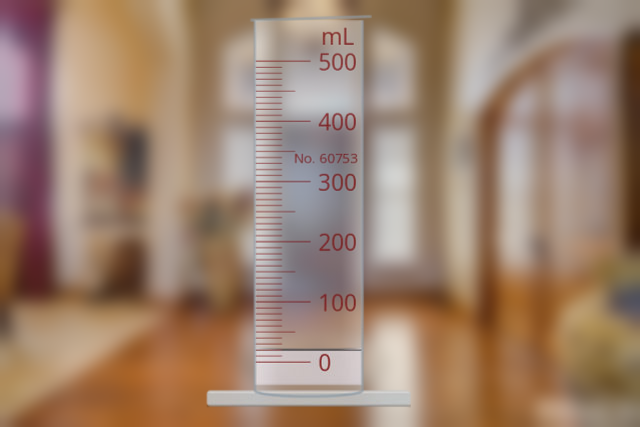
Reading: 20
